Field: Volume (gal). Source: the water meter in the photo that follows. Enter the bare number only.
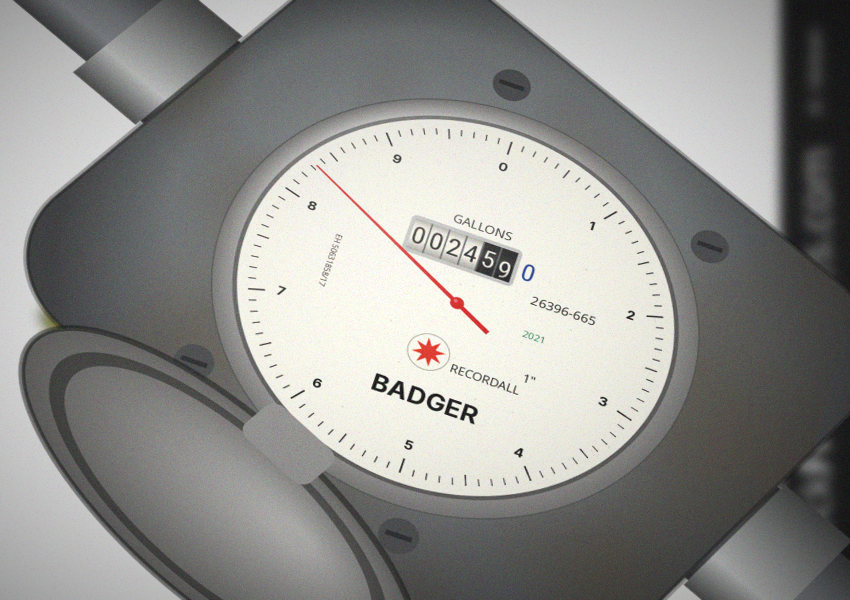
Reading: 24588.3
